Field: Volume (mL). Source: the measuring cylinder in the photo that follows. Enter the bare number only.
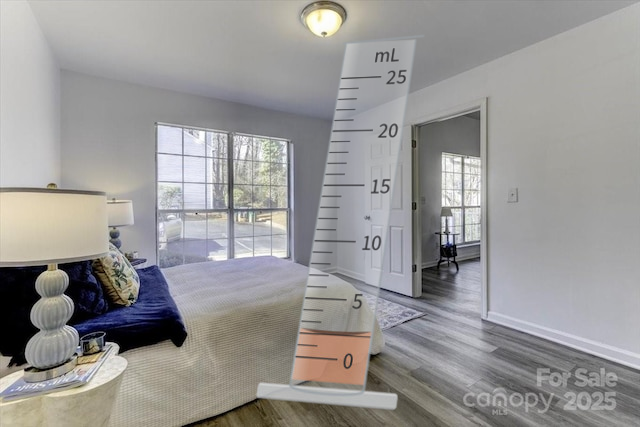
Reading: 2
